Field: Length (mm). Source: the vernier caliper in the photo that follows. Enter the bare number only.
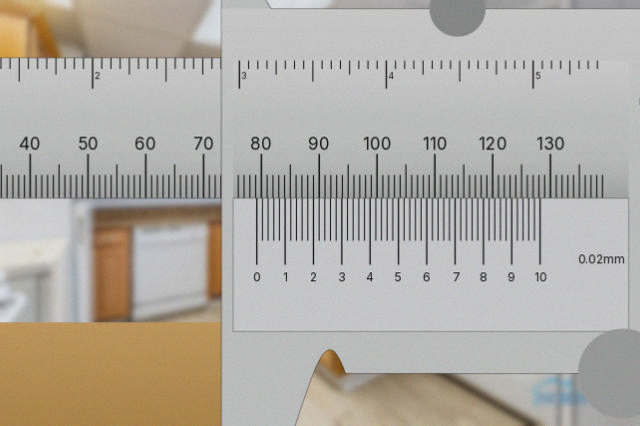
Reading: 79.2
